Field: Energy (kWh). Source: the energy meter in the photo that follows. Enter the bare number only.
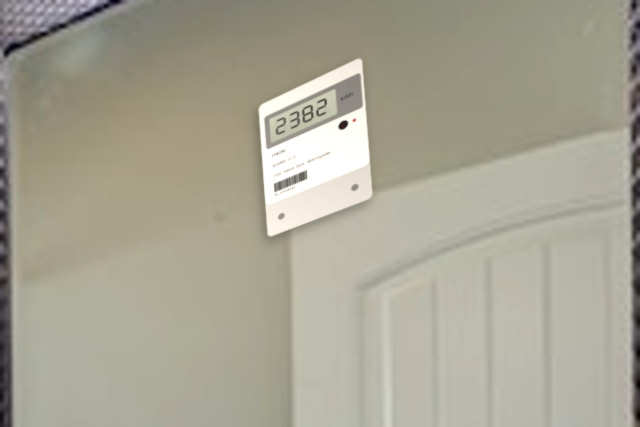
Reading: 2382
